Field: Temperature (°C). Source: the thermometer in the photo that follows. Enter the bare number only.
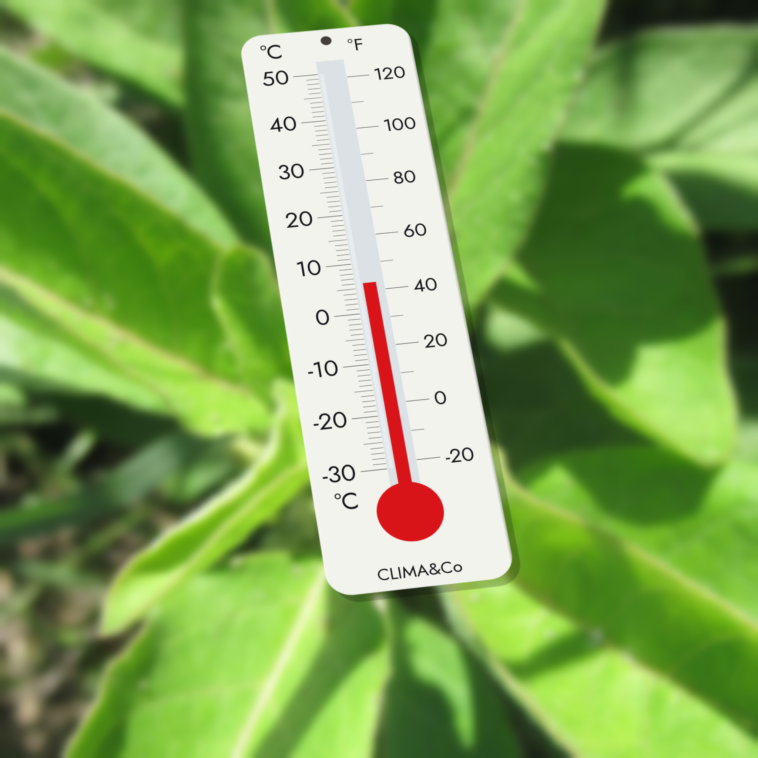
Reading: 6
